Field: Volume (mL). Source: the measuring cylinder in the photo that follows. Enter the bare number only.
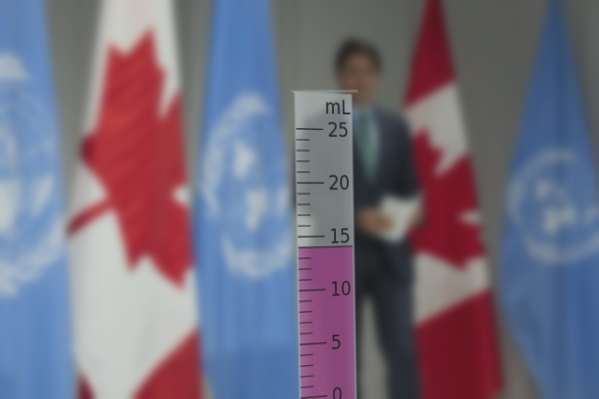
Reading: 14
